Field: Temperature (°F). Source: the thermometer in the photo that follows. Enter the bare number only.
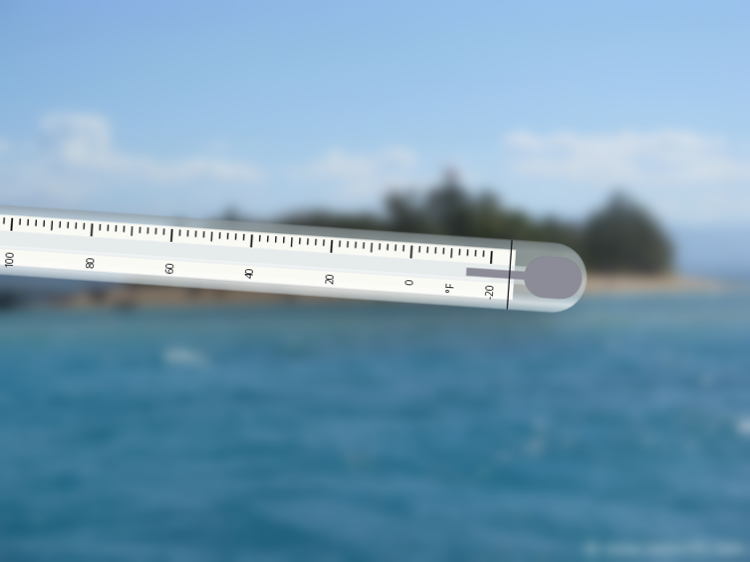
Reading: -14
